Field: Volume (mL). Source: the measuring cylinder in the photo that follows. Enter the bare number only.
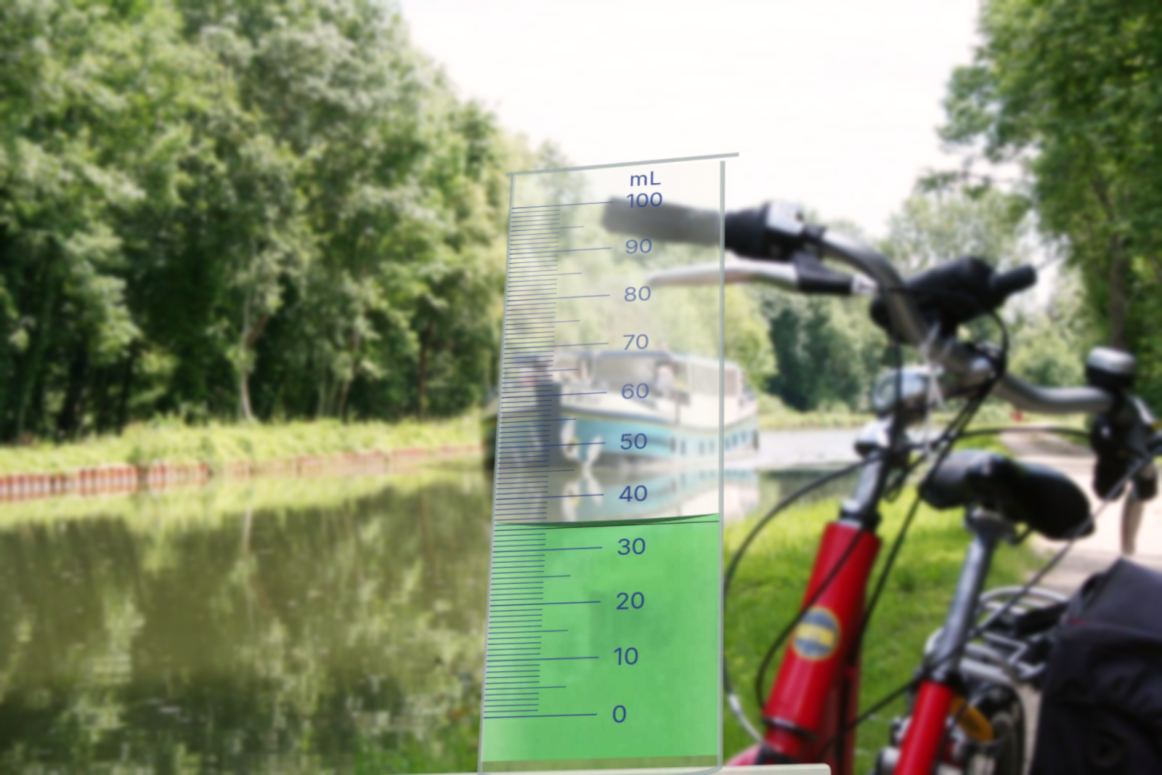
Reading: 34
